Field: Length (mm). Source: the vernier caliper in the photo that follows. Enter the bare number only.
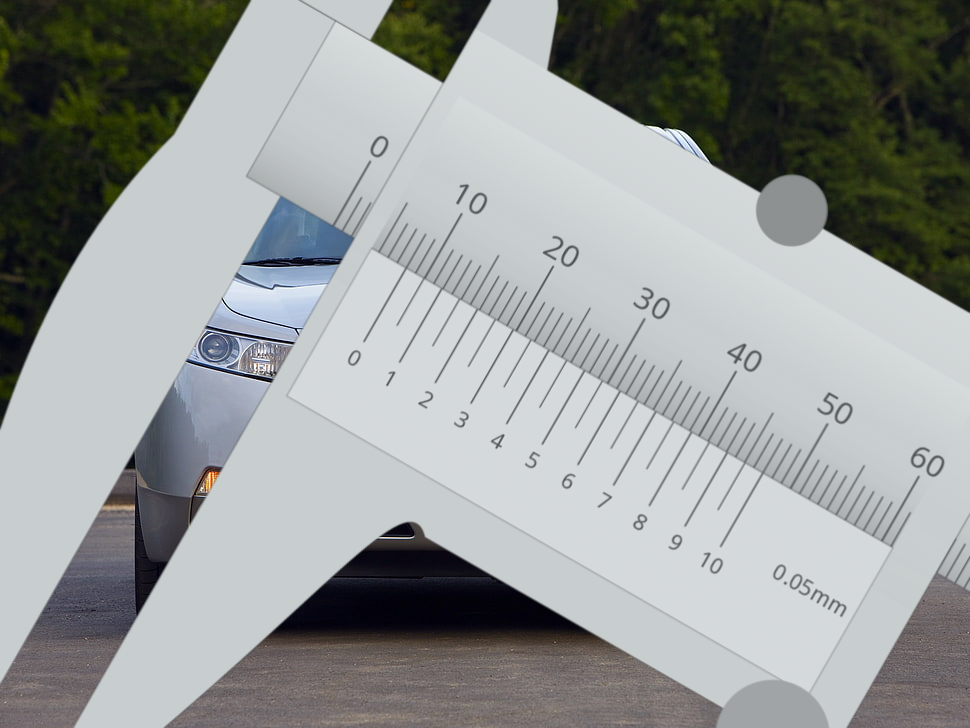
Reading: 8.0
